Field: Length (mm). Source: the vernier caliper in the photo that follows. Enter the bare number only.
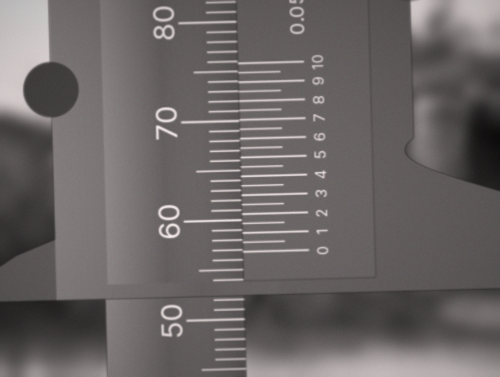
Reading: 56.8
